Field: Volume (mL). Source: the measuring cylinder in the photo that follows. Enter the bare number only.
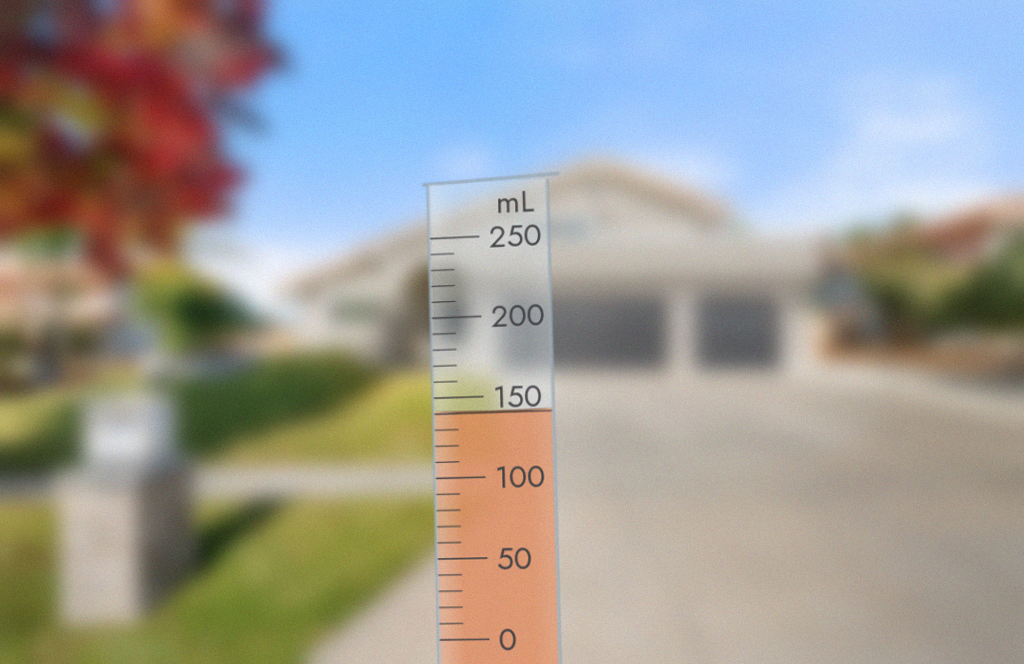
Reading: 140
